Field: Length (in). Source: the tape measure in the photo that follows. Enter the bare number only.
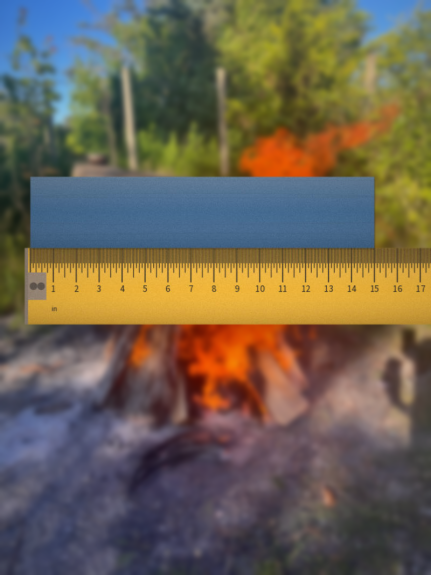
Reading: 15
